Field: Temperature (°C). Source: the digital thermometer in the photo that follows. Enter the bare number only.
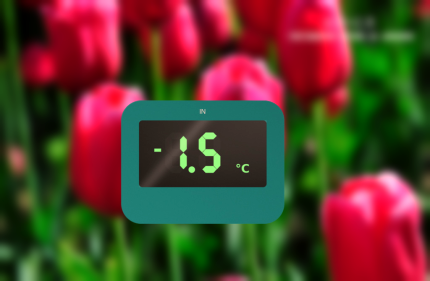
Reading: -1.5
